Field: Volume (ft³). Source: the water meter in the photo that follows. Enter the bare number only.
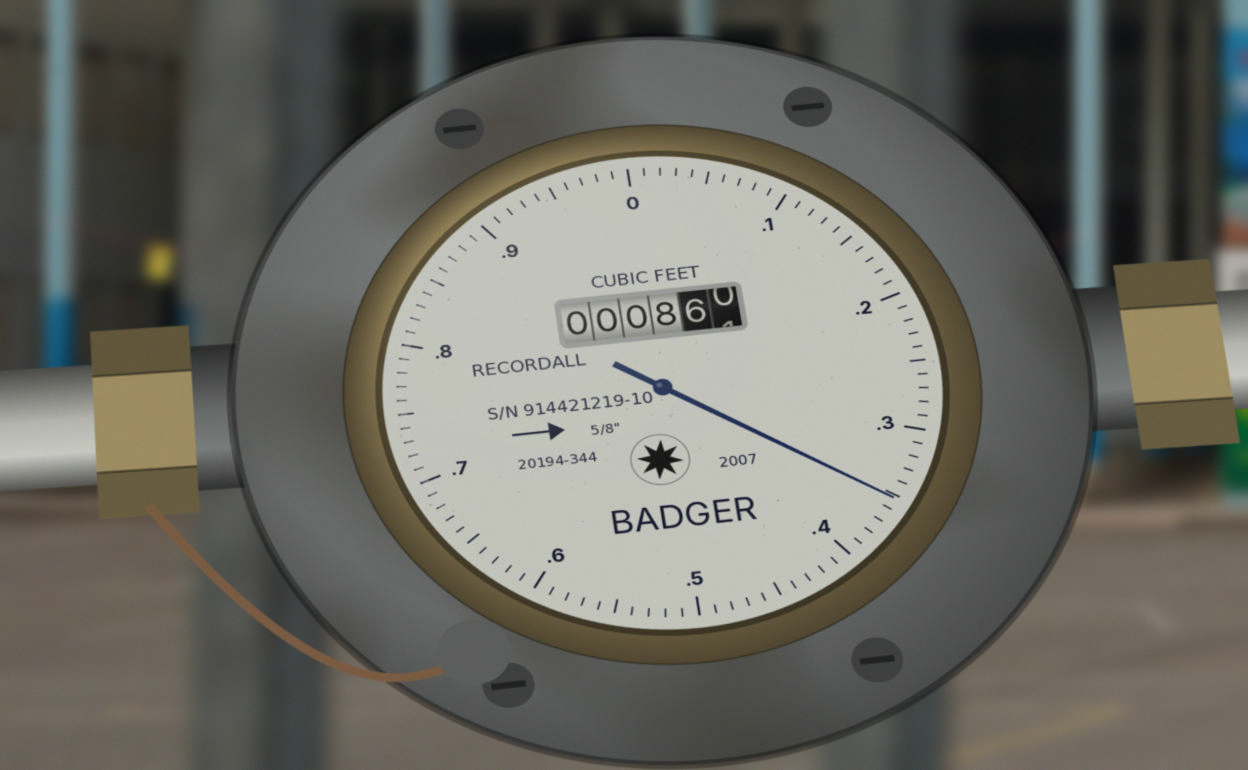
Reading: 860.35
